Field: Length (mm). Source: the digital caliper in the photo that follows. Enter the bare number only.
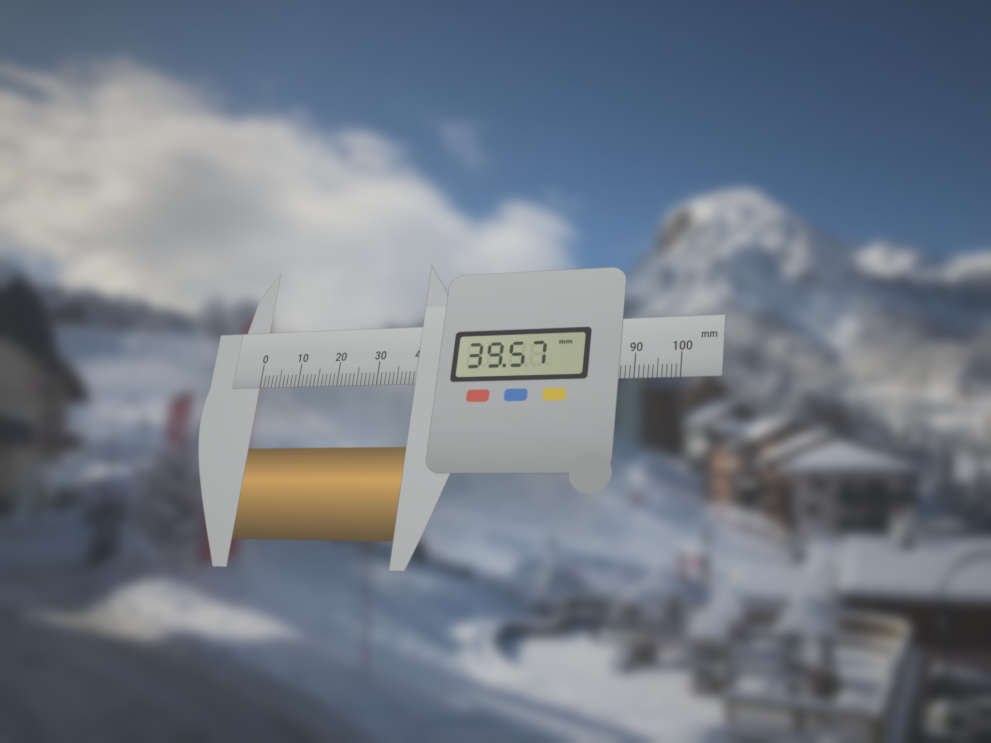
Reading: 39.57
